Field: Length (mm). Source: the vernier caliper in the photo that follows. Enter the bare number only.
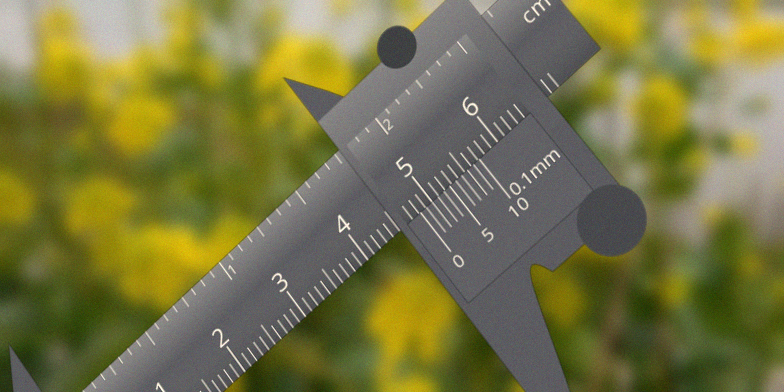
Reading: 48.2
